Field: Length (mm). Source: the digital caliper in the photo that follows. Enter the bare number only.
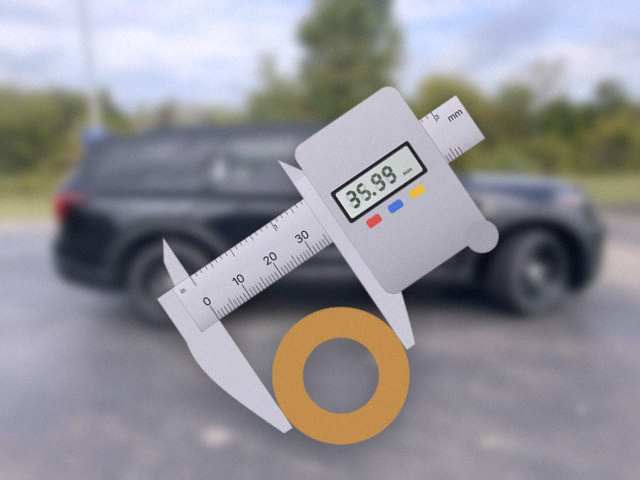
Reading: 35.99
